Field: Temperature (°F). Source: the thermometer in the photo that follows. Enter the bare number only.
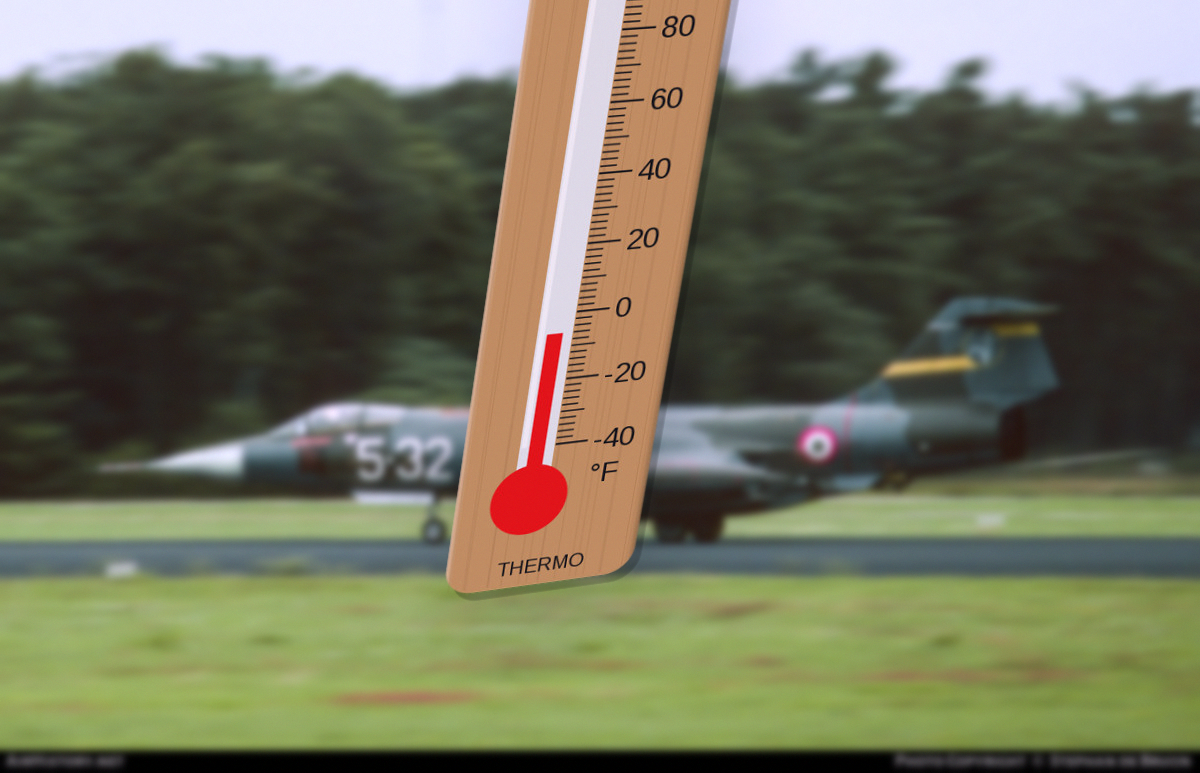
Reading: -6
